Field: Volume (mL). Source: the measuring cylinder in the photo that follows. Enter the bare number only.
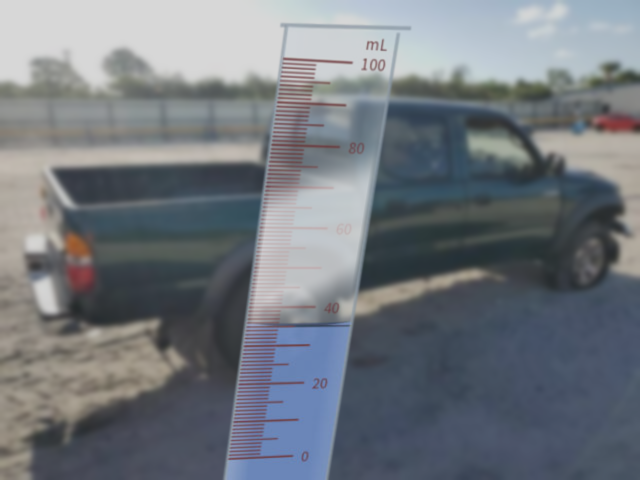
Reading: 35
